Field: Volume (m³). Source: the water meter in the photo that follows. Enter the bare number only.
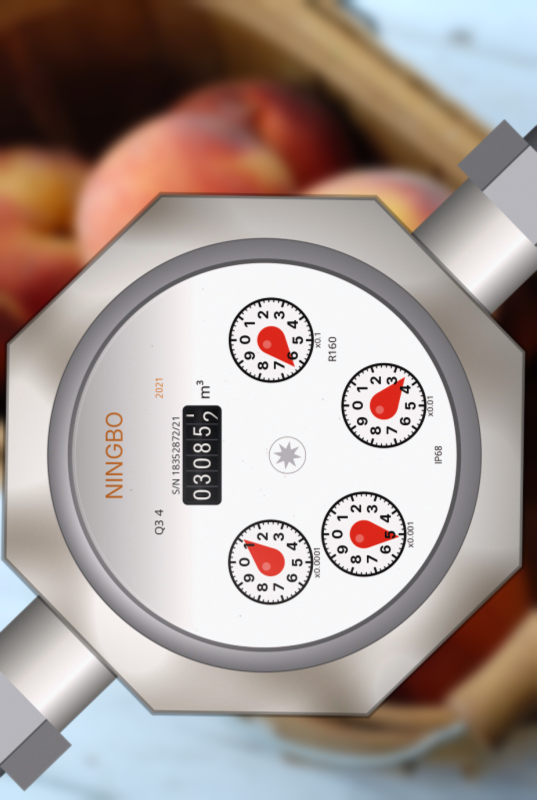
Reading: 30851.6351
